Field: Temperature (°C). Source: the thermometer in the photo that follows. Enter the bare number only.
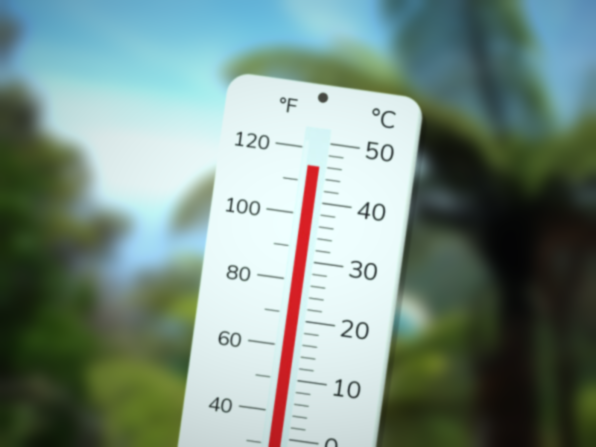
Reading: 46
